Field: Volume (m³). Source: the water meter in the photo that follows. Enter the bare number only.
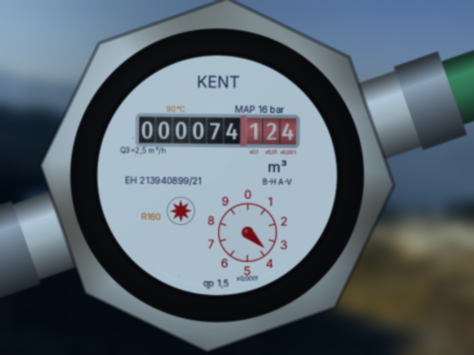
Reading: 74.1243
